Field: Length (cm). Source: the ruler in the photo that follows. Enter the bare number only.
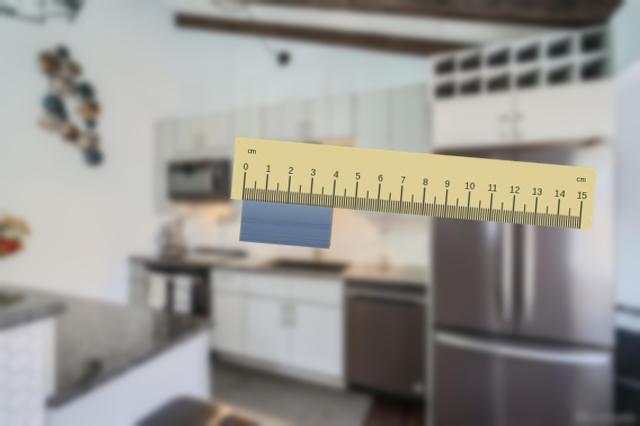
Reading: 4
